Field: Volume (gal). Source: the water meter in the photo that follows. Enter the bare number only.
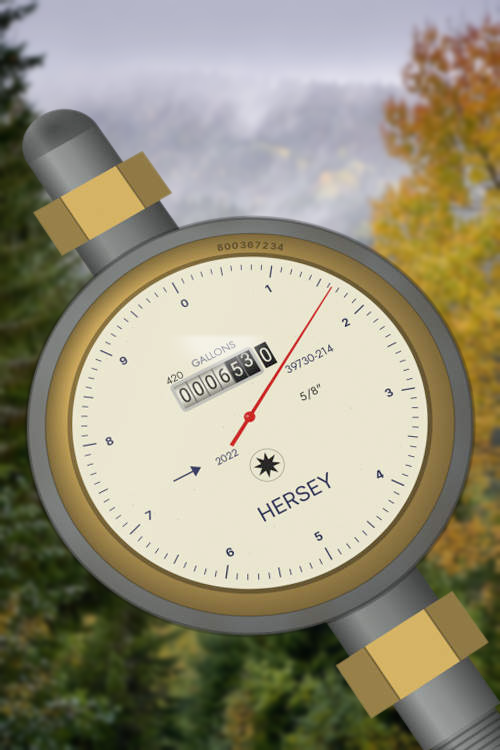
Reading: 6531.6
